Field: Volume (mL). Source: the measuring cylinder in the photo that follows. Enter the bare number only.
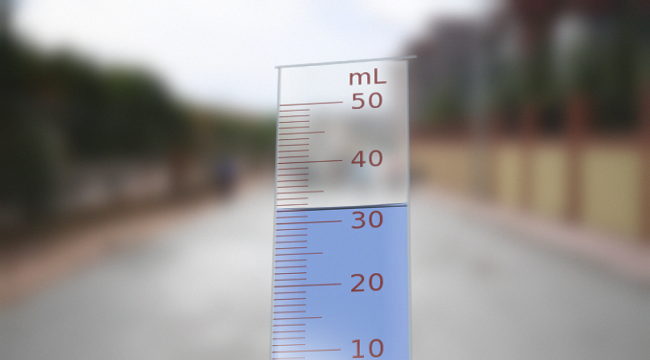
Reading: 32
